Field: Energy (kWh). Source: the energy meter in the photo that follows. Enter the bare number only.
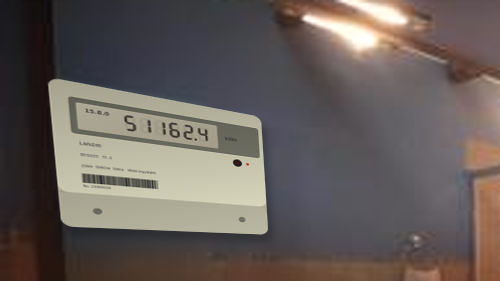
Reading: 51162.4
